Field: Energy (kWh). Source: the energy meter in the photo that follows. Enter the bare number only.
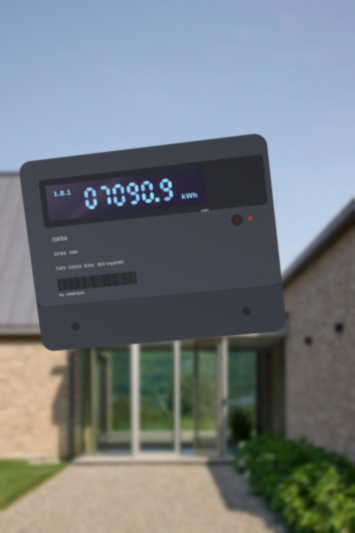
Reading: 7090.9
